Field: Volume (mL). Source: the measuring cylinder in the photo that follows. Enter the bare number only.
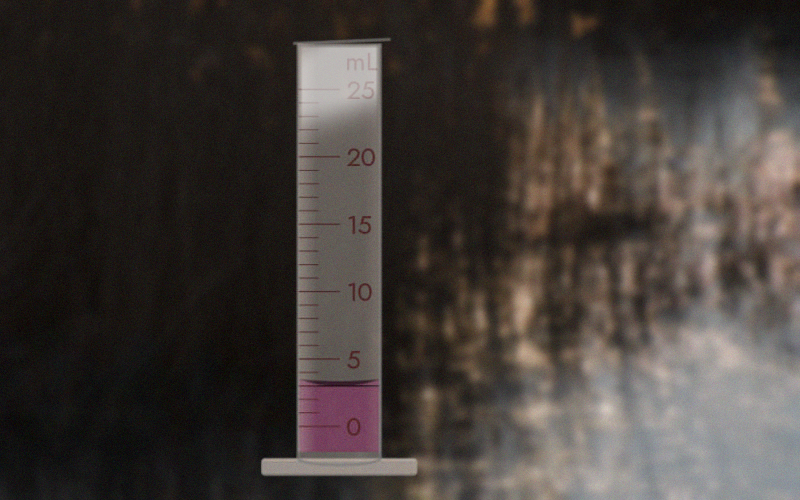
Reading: 3
